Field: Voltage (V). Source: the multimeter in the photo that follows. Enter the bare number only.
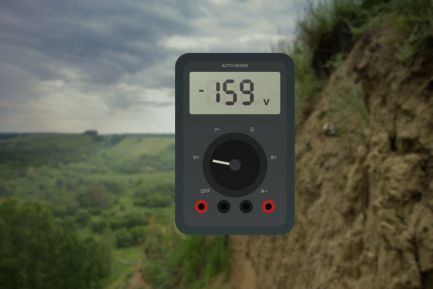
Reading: -159
